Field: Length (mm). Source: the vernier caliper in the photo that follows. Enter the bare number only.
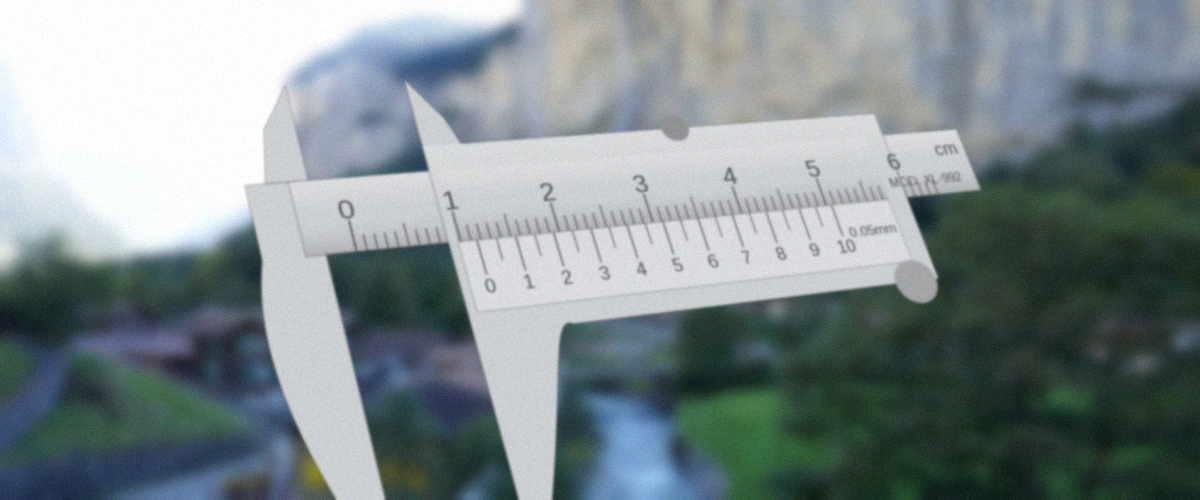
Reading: 11.6
